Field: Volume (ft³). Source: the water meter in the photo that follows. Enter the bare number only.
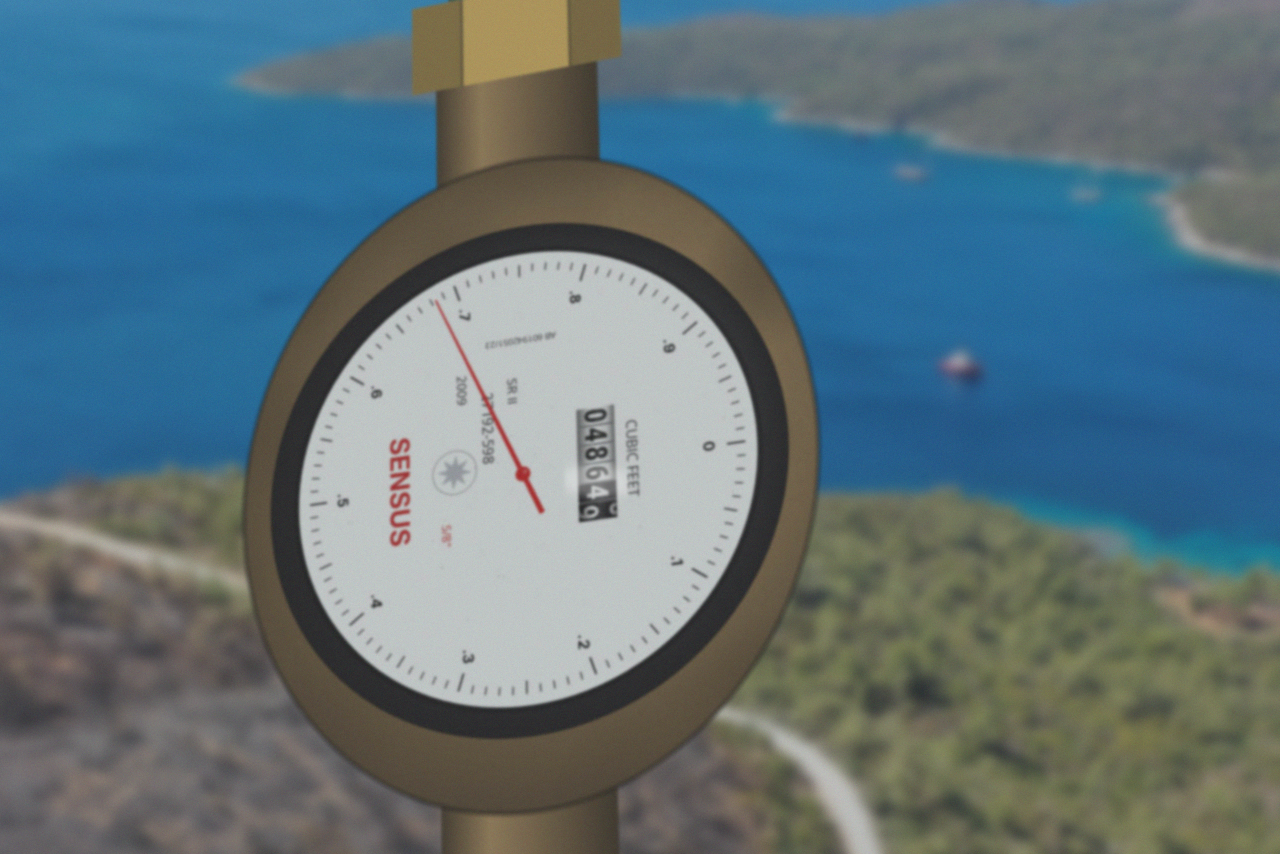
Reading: 48648.68
